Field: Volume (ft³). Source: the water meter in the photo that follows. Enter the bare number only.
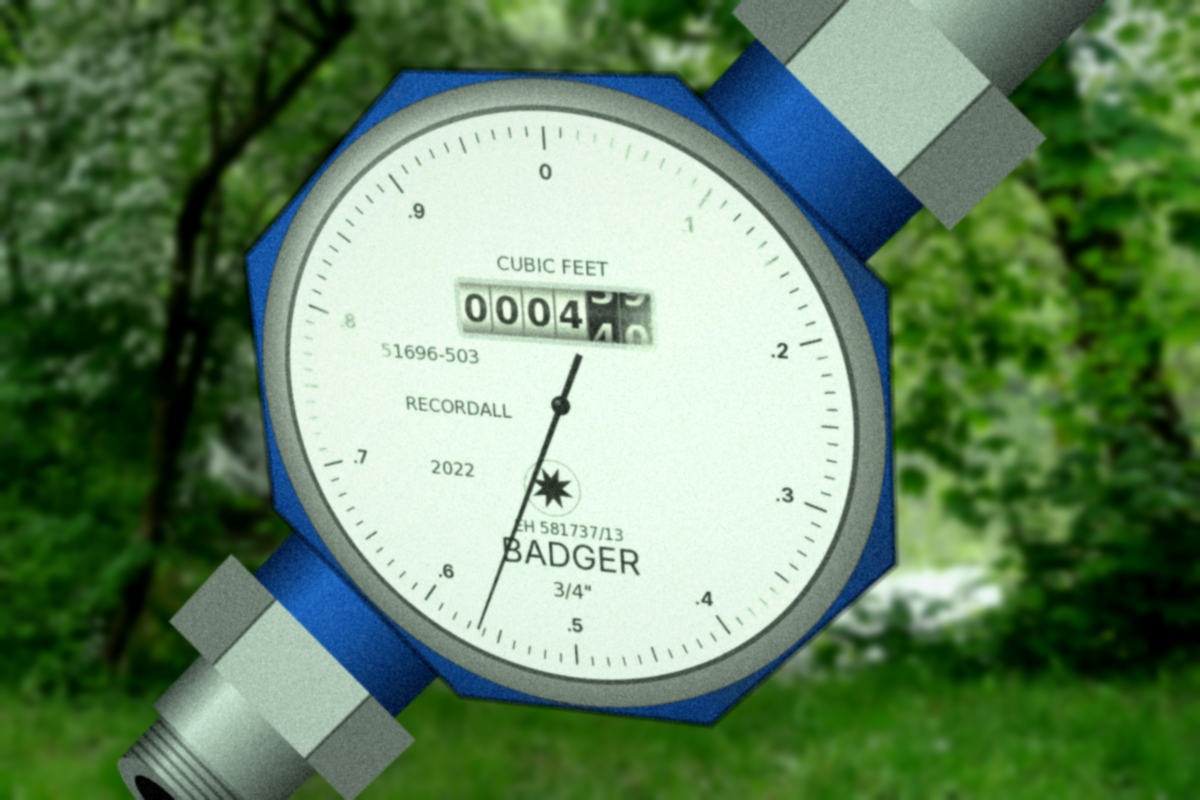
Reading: 439.56
